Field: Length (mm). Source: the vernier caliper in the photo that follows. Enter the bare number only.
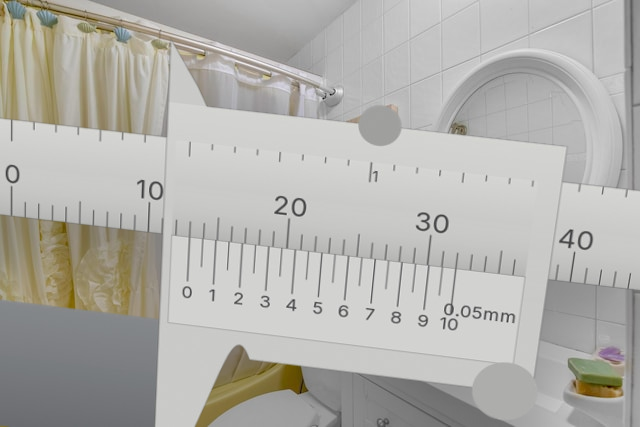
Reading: 13.0
